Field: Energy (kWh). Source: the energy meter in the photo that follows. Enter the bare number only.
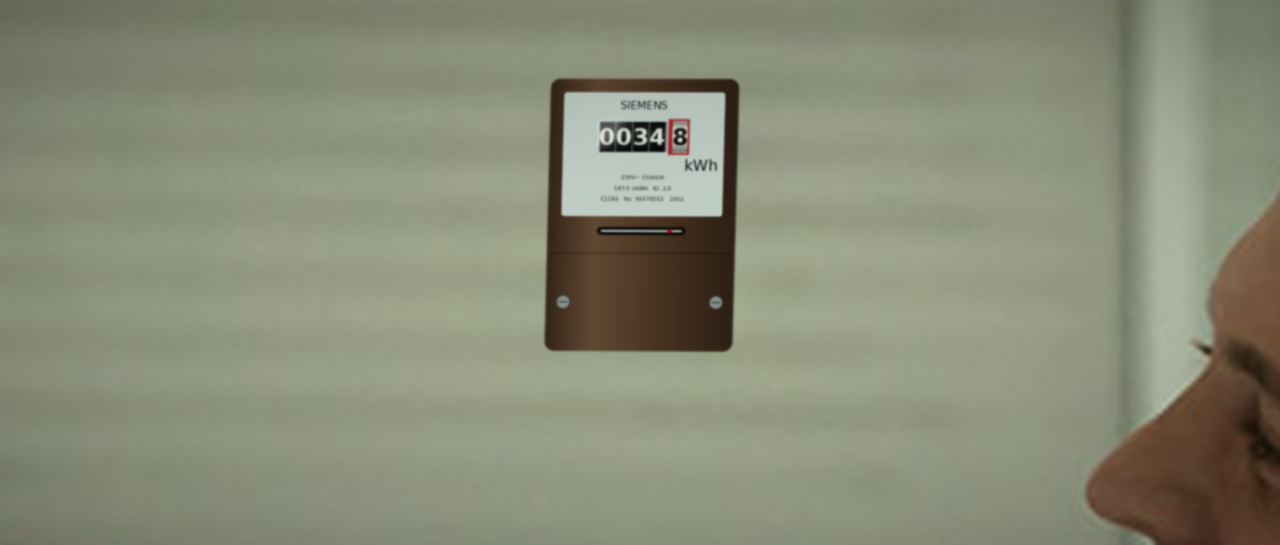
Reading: 34.8
